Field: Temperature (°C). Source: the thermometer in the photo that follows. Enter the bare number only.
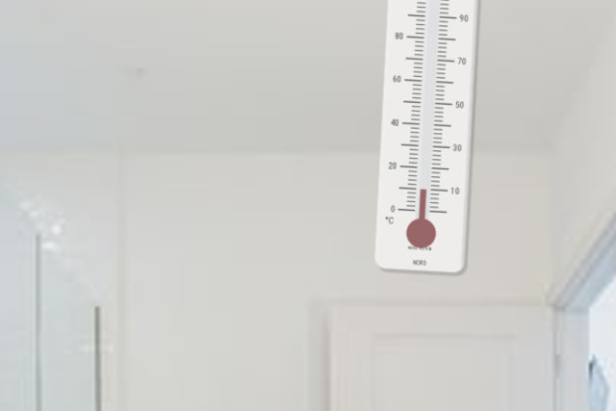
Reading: 10
